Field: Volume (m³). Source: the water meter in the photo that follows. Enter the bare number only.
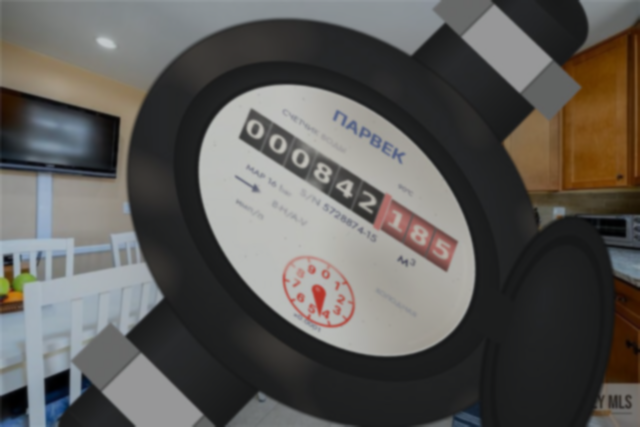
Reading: 842.1854
